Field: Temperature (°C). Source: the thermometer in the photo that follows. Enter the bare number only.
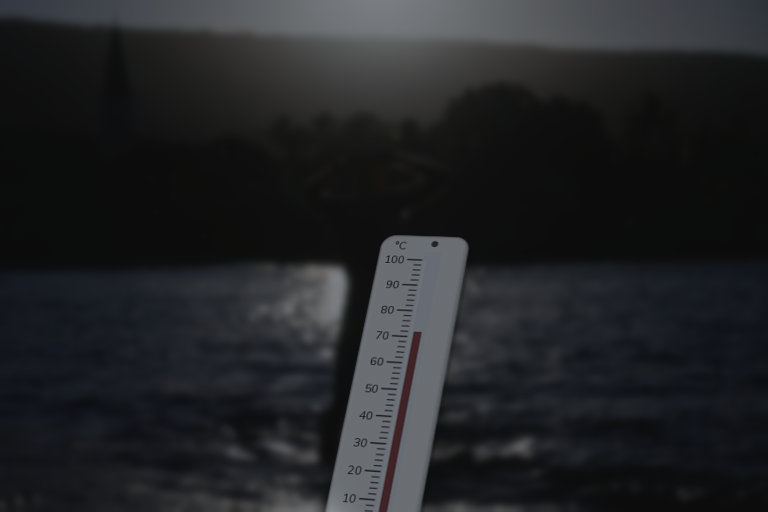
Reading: 72
